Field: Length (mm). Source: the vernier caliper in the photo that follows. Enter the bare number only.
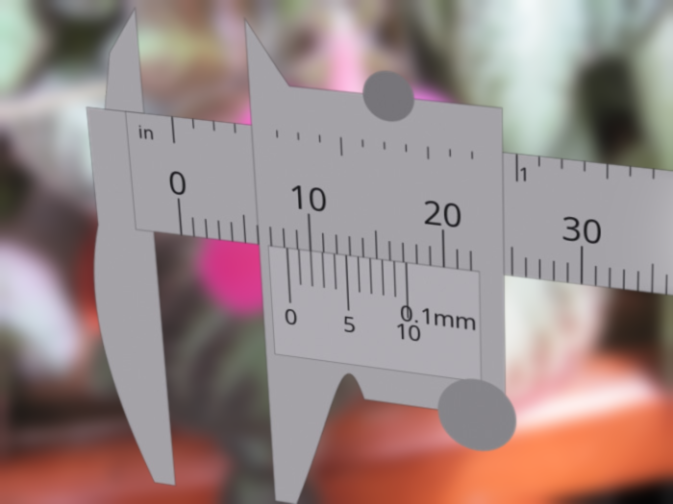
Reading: 8.2
